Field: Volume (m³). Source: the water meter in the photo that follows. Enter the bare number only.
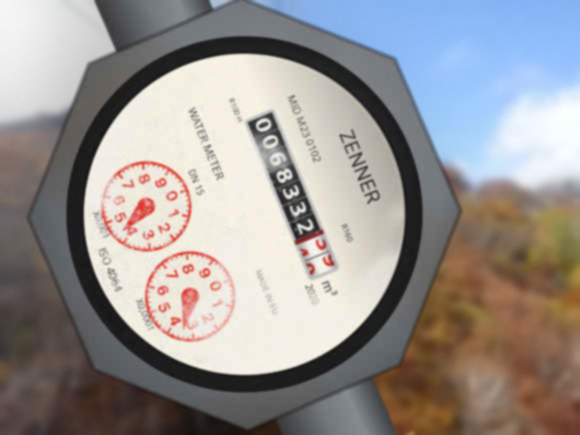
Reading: 68332.3943
